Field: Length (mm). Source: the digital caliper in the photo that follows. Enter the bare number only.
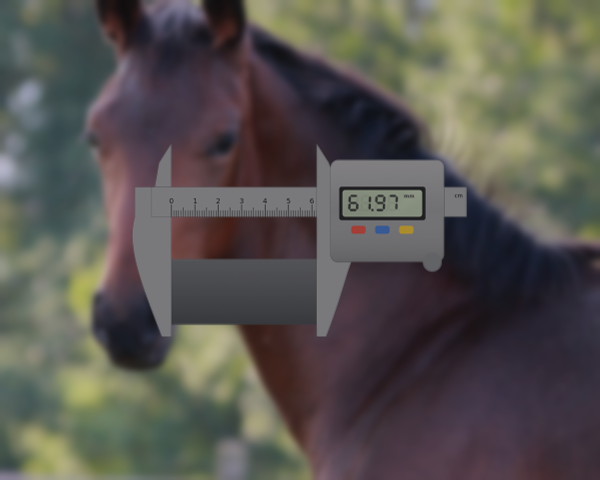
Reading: 61.97
